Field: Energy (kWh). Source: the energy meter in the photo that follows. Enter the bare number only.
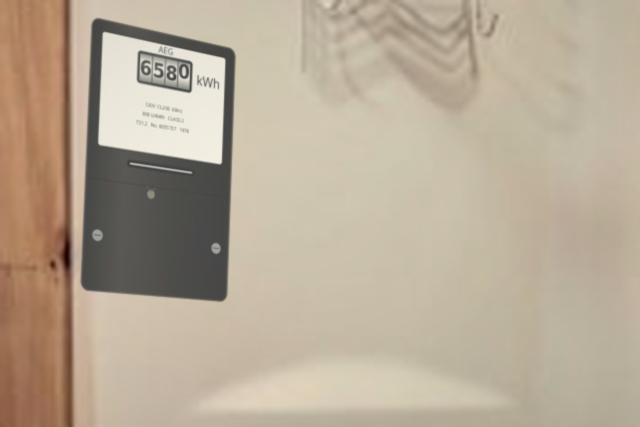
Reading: 6580
